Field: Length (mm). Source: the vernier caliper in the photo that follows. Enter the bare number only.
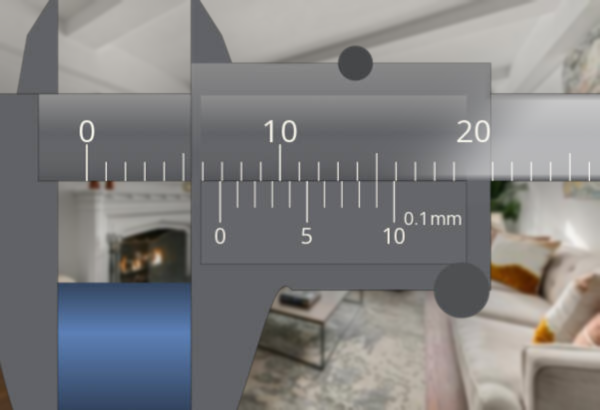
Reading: 6.9
